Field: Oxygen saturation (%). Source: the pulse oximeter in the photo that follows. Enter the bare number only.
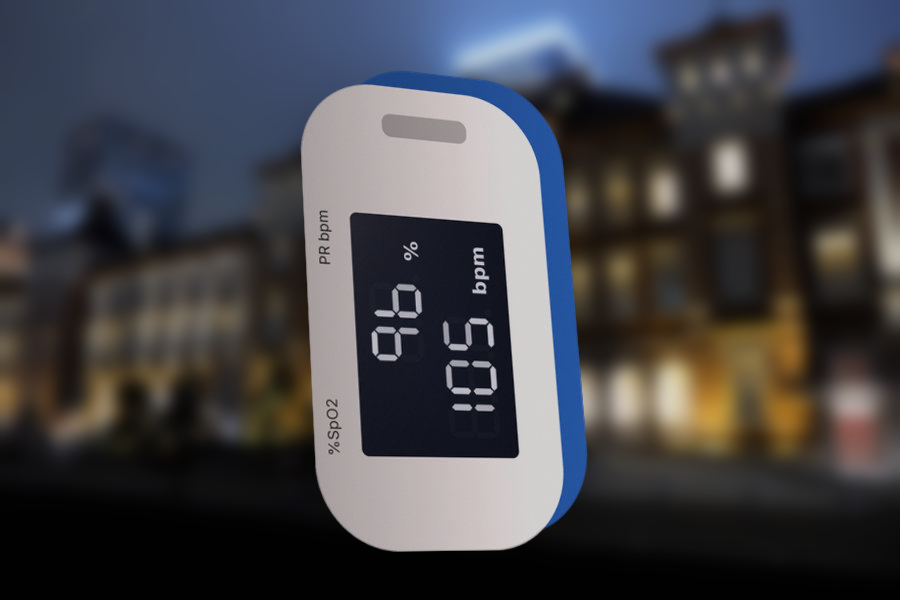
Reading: 96
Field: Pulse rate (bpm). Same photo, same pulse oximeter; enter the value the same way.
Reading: 105
